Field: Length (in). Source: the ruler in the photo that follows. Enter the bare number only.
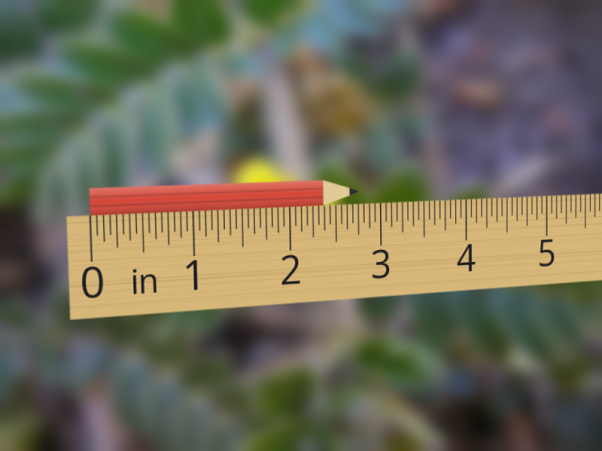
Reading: 2.75
